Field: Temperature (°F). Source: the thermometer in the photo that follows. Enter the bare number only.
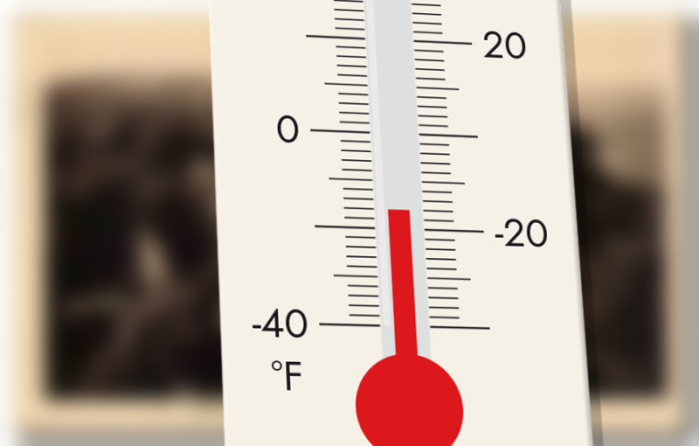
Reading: -16
